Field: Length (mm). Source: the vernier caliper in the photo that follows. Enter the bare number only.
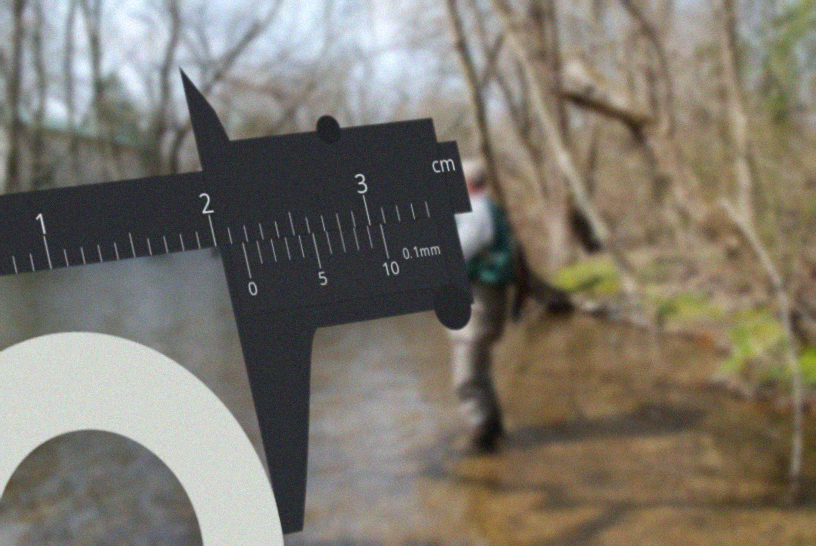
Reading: 21.7
